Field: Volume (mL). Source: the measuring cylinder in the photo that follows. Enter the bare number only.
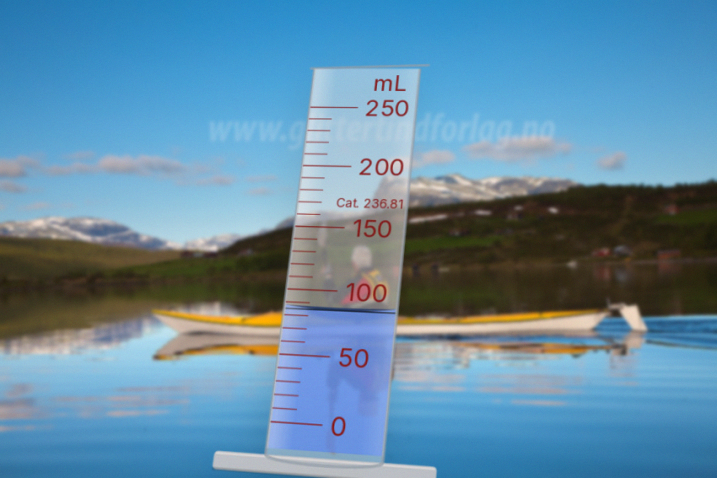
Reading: 85
